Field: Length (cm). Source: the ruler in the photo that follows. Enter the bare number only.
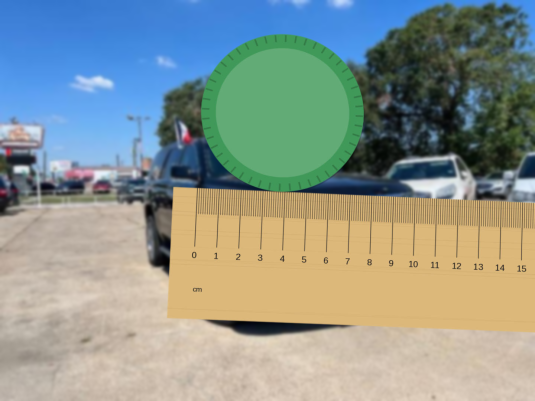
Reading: 7.5
